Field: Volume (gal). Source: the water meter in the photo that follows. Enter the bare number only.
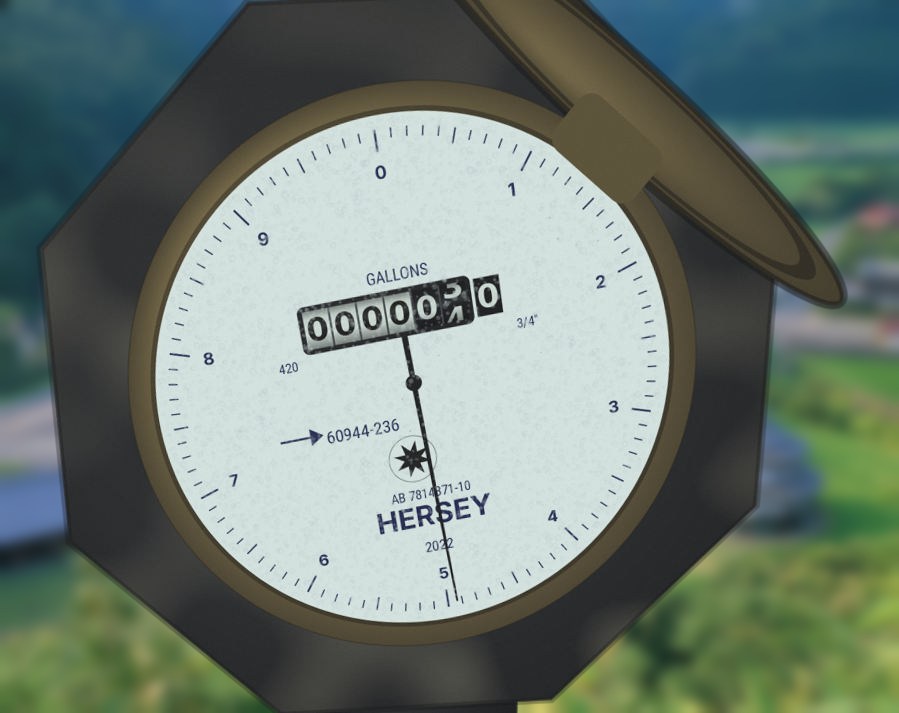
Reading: 34.9
